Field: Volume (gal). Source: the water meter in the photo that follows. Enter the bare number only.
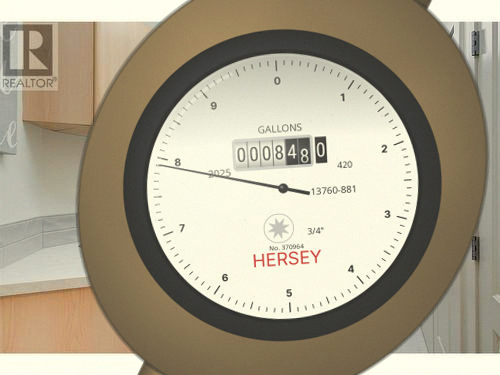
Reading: 8477.9
